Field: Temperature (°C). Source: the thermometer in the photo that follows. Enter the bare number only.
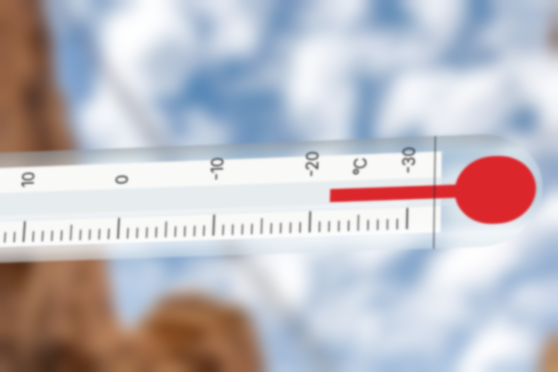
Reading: -22
